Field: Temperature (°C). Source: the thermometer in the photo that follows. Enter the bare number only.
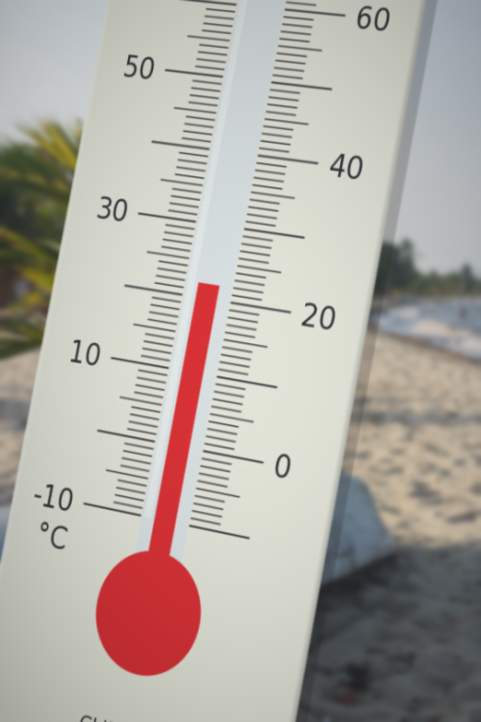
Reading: 22
